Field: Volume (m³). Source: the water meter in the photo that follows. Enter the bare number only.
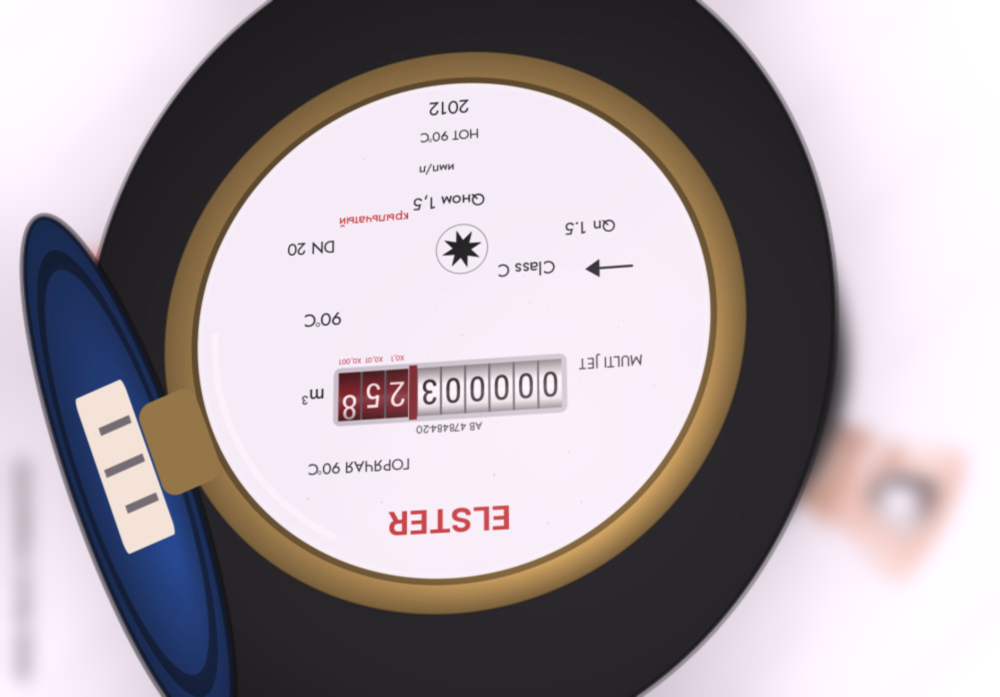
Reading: 3.258
